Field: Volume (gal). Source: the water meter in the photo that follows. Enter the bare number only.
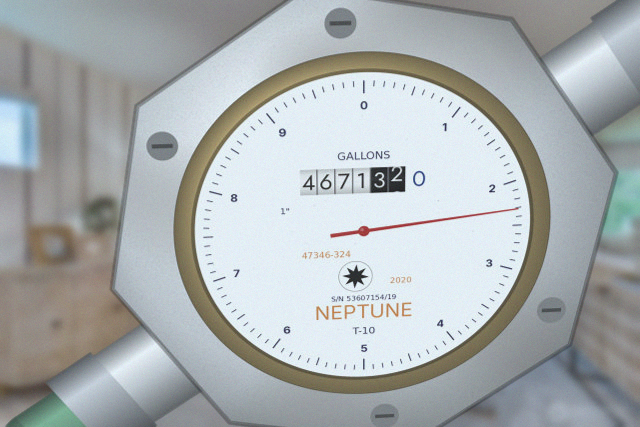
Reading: 4671322.3
